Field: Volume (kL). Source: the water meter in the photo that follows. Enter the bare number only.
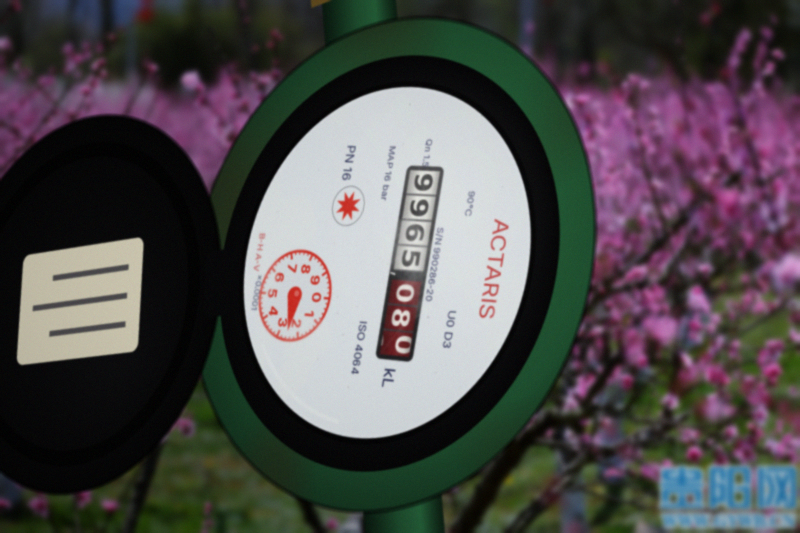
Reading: 9965.0802
